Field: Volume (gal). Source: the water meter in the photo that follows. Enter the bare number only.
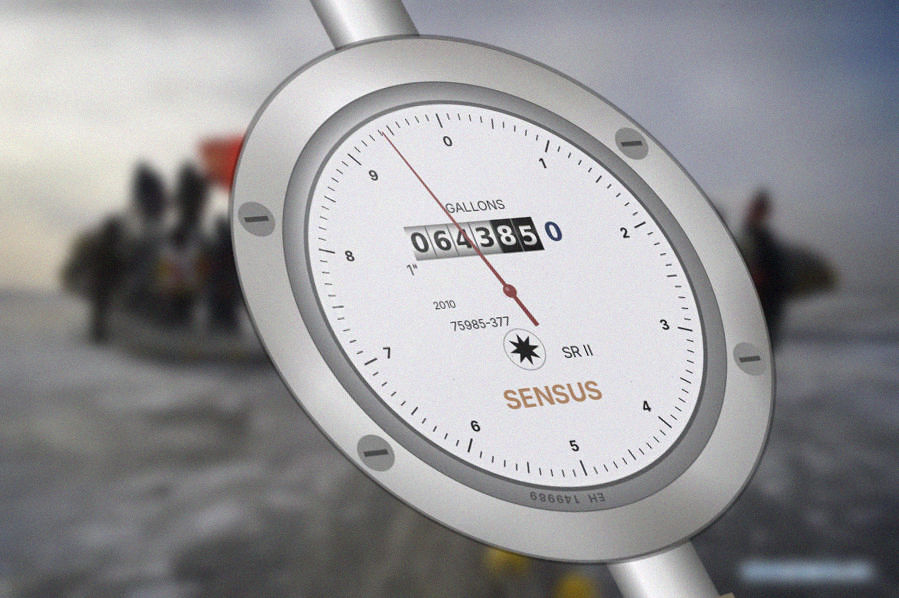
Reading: 643849.4
